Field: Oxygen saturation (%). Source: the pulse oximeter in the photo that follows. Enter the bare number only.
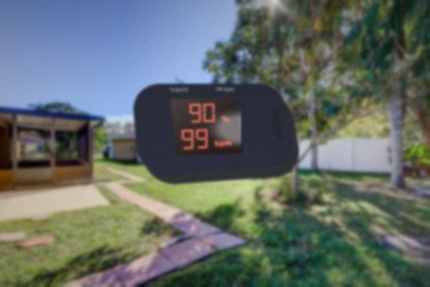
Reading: 90
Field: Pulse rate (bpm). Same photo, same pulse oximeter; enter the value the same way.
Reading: 99
